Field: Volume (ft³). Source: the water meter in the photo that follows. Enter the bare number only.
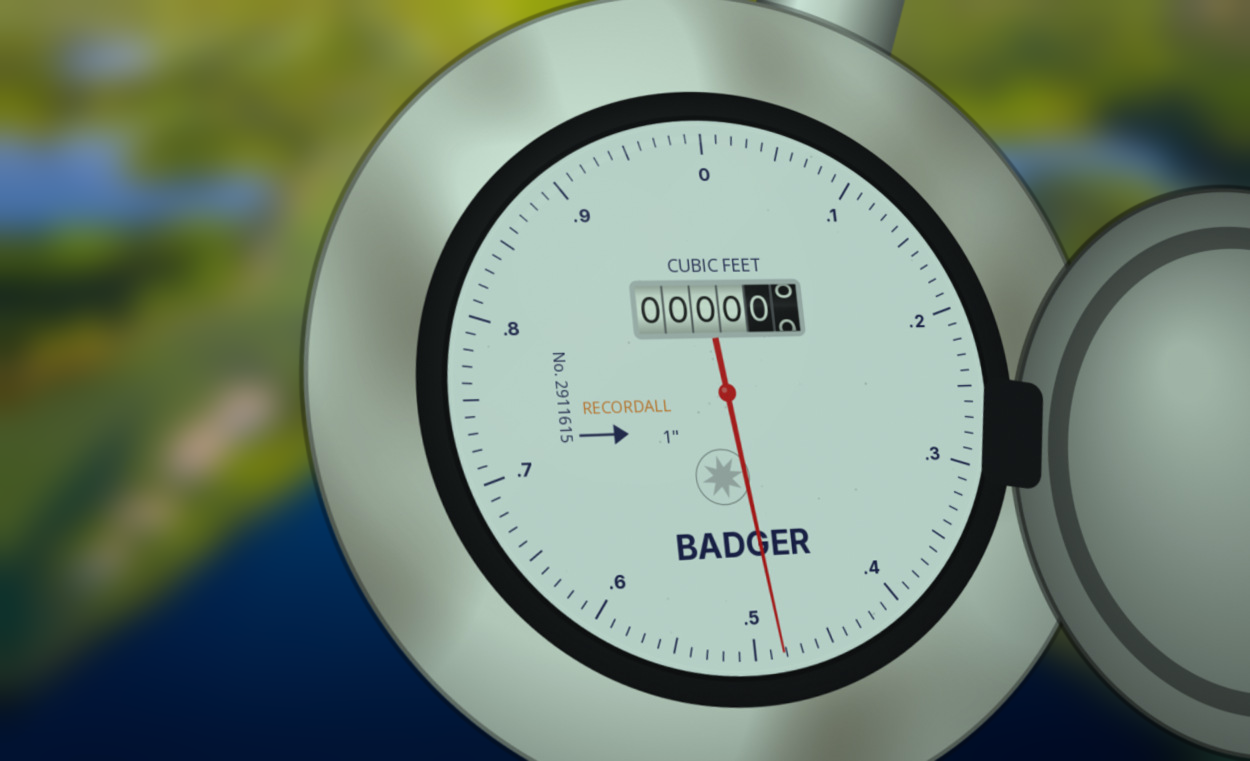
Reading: 8.48
